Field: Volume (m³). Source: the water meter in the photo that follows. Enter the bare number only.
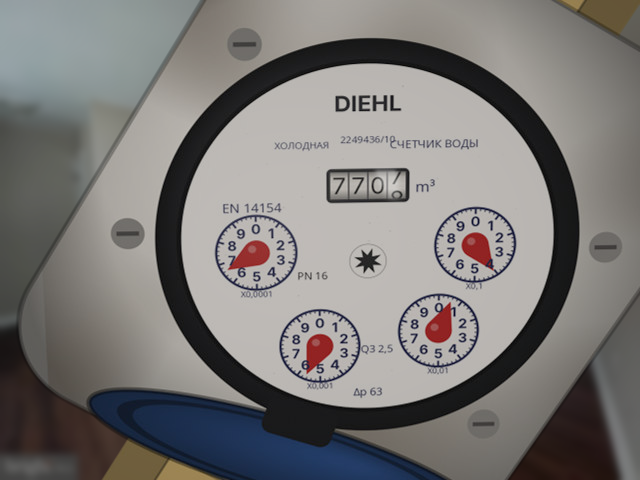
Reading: 7707.4056
